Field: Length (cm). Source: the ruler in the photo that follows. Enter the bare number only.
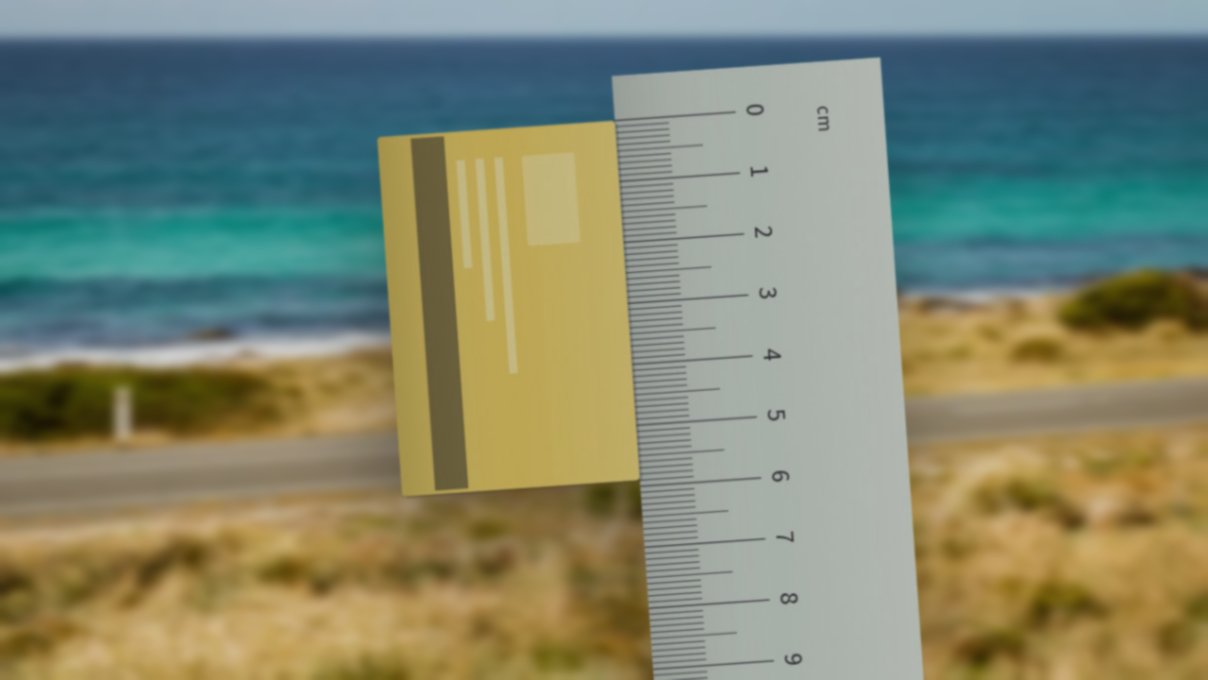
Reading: 5.9
